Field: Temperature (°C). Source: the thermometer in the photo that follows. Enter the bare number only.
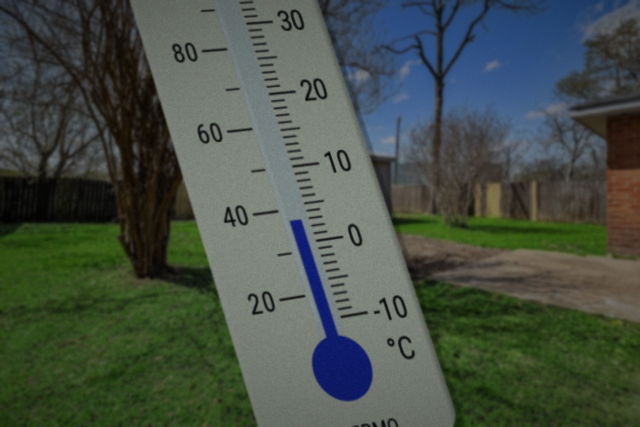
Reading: 3
